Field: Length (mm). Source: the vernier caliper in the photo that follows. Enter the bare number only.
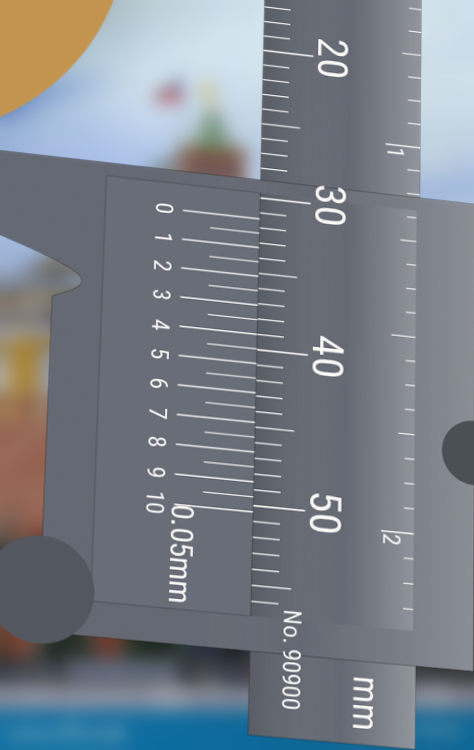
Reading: 31.4
